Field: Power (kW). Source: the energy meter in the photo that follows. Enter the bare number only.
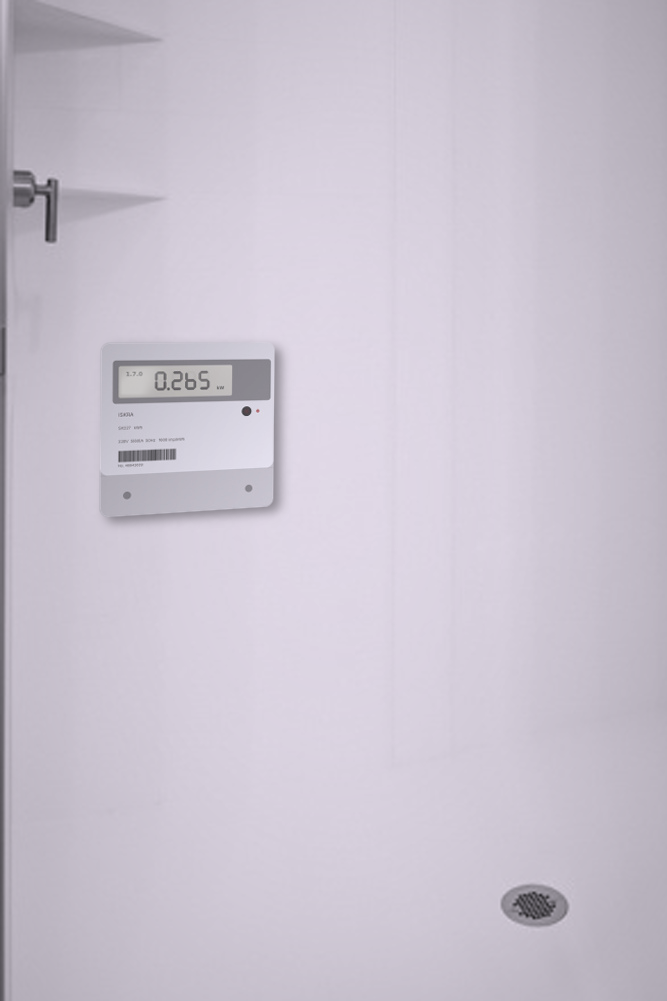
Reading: 0.265
